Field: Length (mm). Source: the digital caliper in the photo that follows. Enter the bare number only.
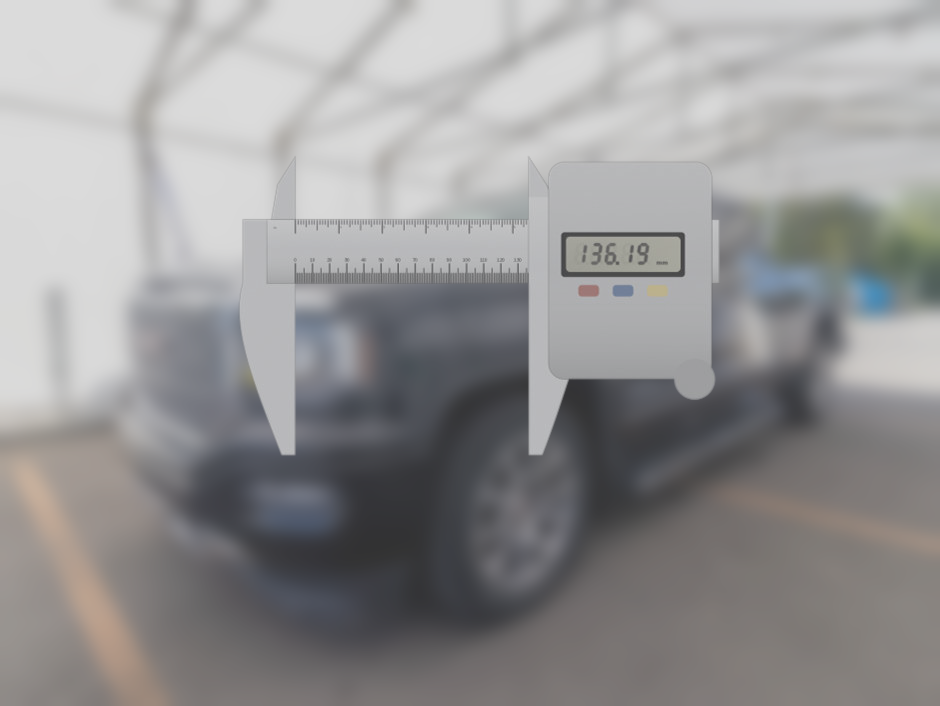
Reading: 136.19
